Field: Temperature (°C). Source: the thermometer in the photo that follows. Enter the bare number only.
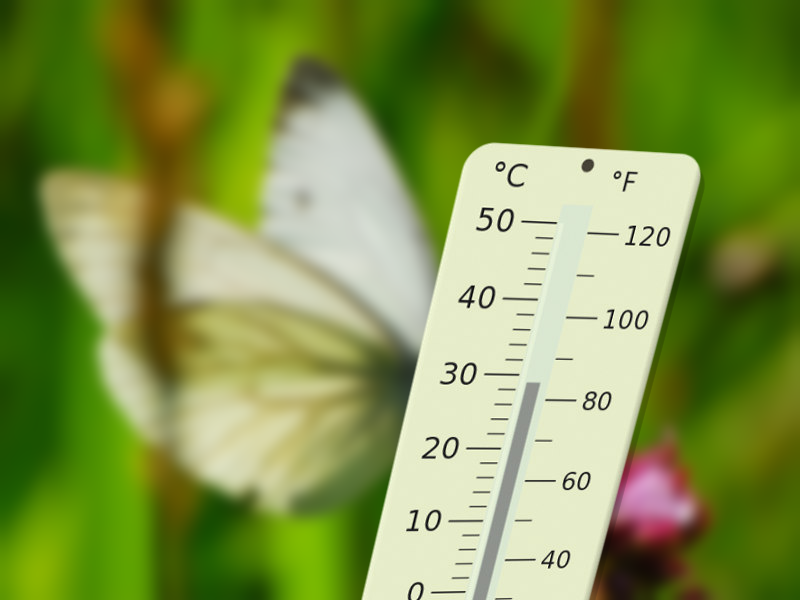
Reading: 29
